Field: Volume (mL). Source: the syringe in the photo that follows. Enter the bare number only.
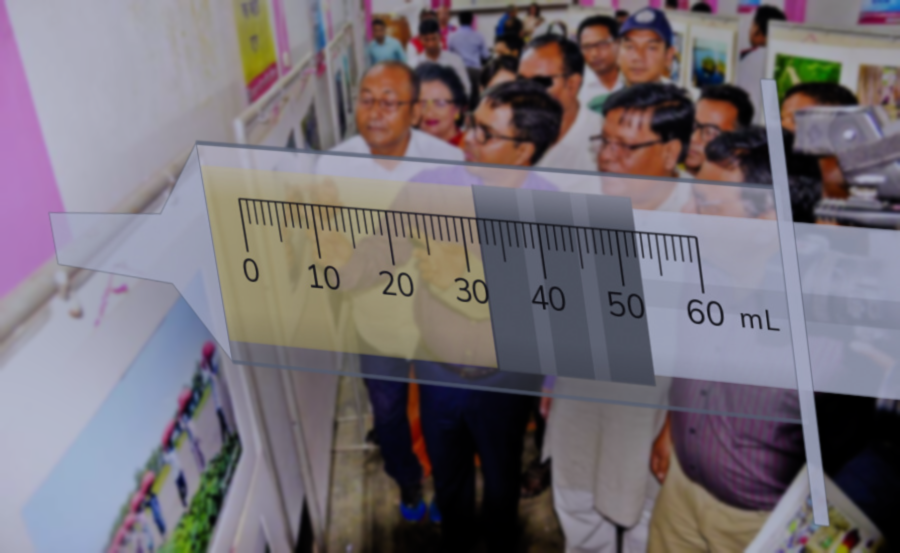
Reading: 32
